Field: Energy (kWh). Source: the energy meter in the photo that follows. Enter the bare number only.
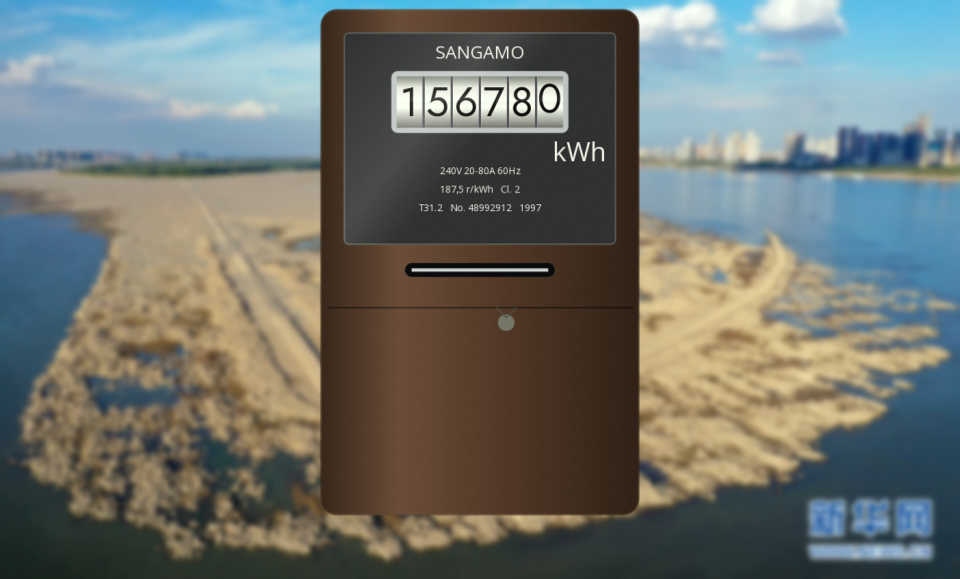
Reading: 156780
